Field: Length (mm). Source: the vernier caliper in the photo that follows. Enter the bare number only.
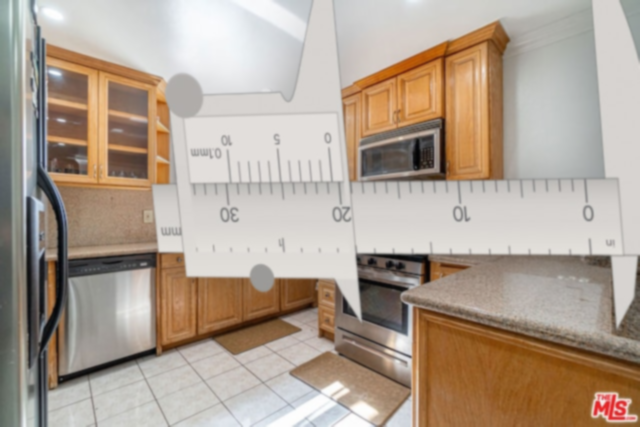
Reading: 20.6
